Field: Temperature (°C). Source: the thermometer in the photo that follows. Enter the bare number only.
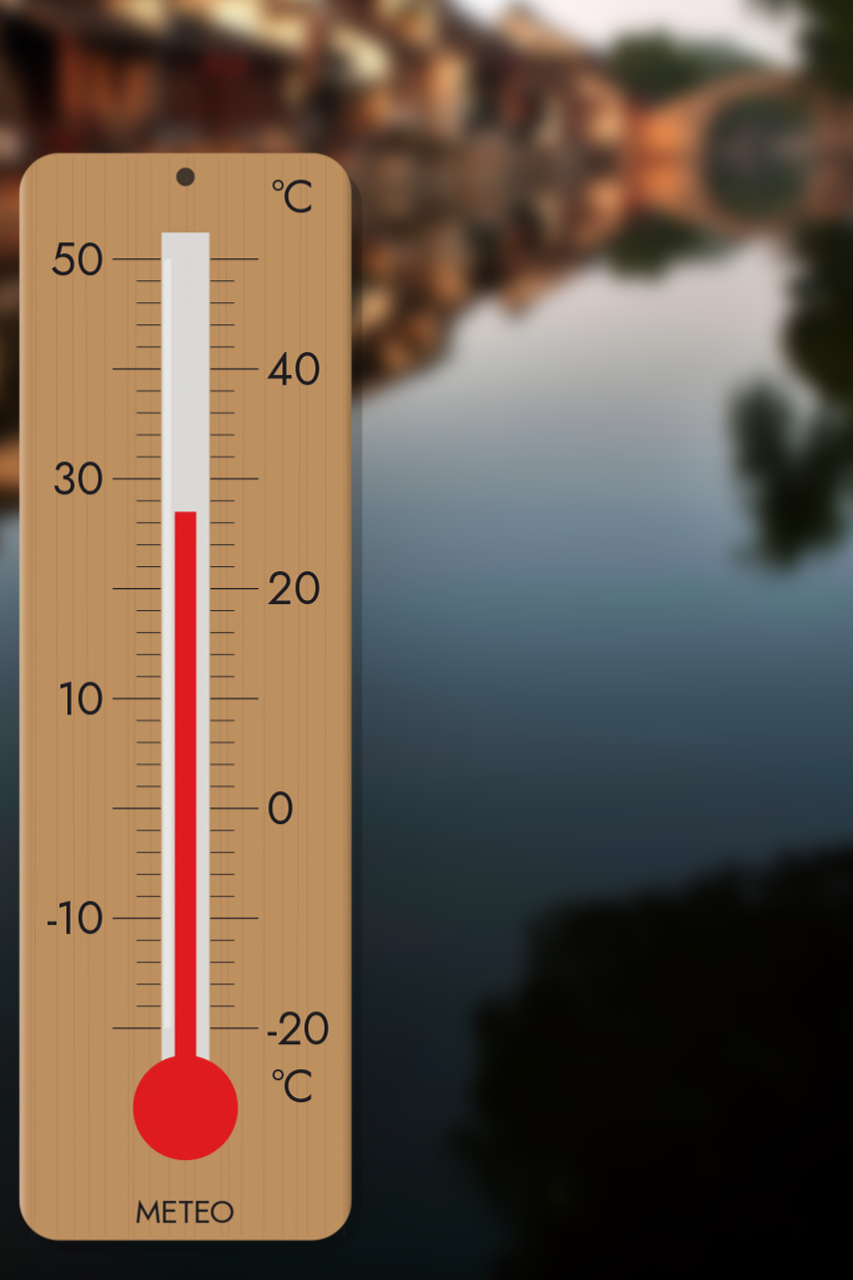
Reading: 27
